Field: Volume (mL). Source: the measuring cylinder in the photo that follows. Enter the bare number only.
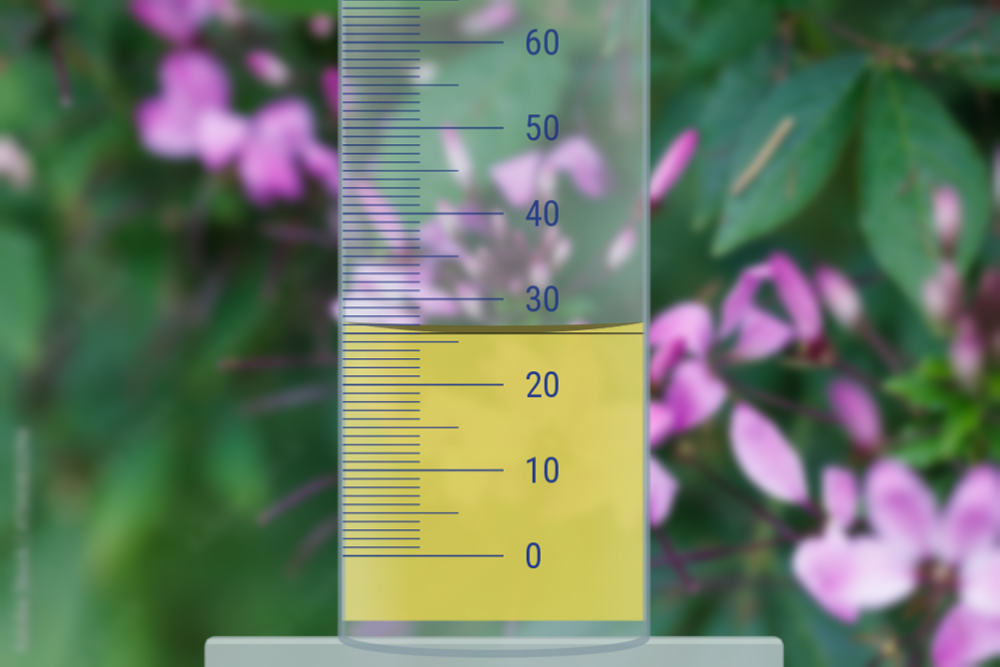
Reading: 26
